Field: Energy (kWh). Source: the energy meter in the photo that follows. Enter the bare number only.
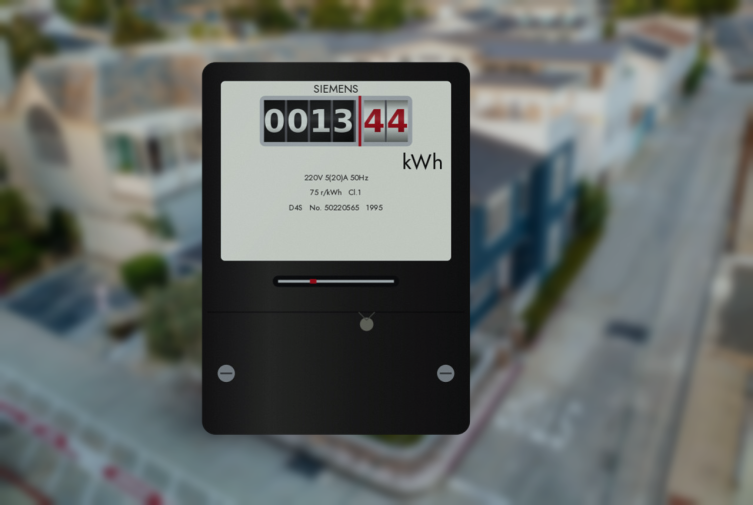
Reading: 13.44
